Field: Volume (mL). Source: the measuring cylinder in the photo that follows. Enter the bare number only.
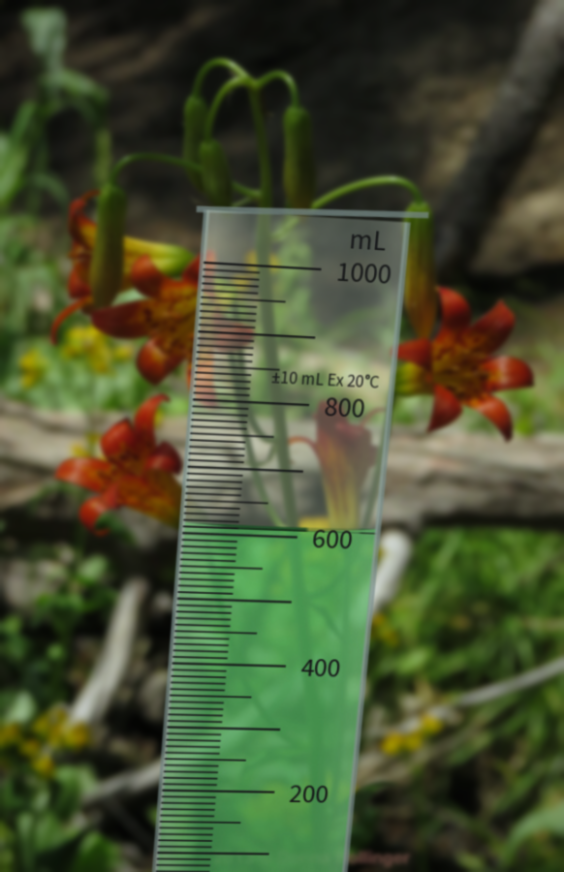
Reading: 610
